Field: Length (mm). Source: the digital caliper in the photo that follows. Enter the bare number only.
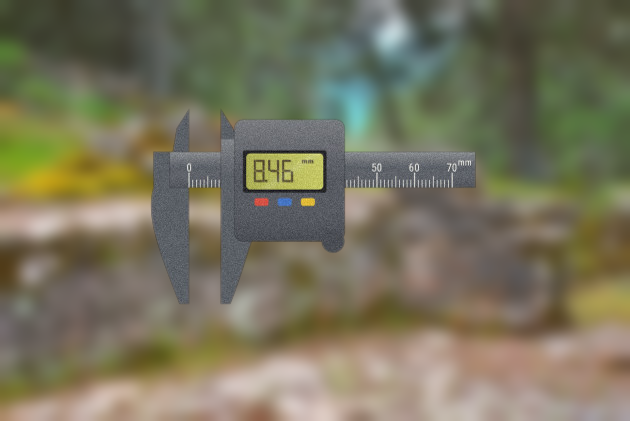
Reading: 8.46
